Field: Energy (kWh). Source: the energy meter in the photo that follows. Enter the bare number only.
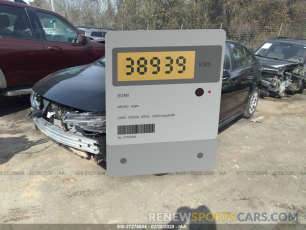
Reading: 38939
